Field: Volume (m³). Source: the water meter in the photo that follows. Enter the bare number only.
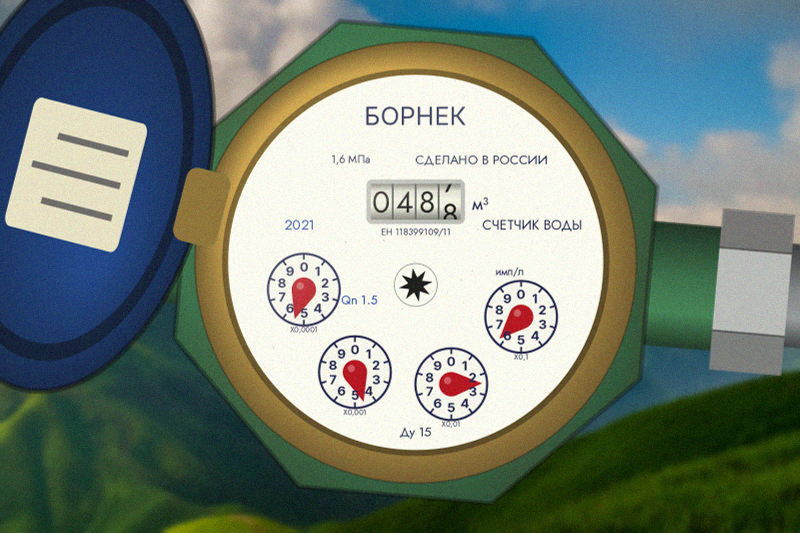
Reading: 487.6245
